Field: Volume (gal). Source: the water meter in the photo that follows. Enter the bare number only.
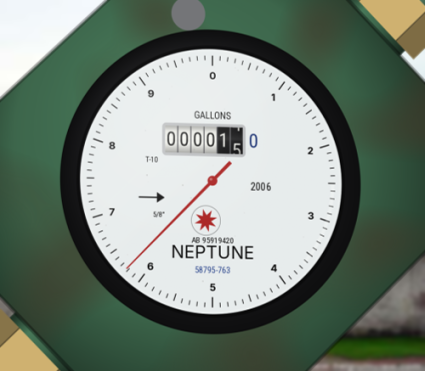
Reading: 146.2
